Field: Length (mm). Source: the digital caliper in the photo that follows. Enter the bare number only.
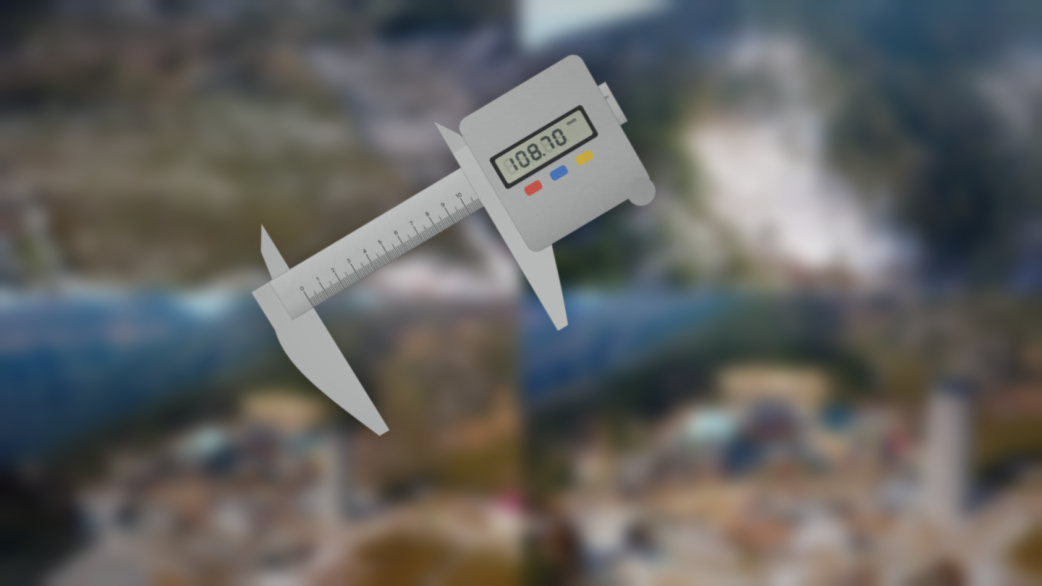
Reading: 108.70
